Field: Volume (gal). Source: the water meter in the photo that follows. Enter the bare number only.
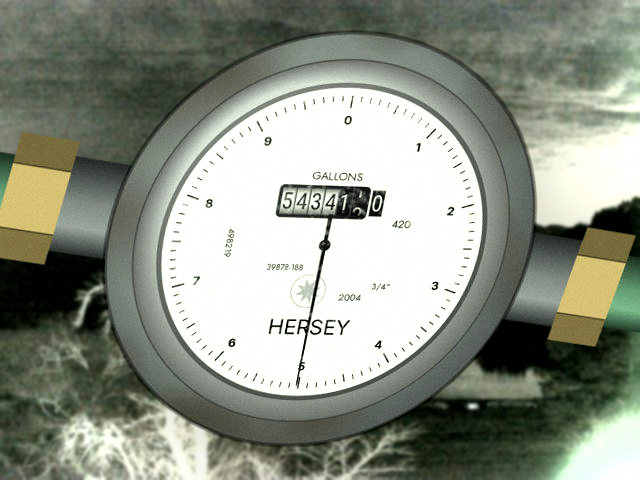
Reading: 5434115.0
